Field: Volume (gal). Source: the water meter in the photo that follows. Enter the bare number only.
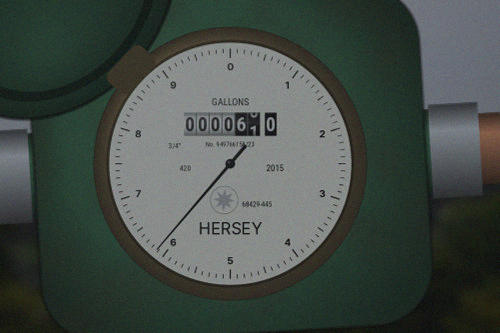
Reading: 606.1
